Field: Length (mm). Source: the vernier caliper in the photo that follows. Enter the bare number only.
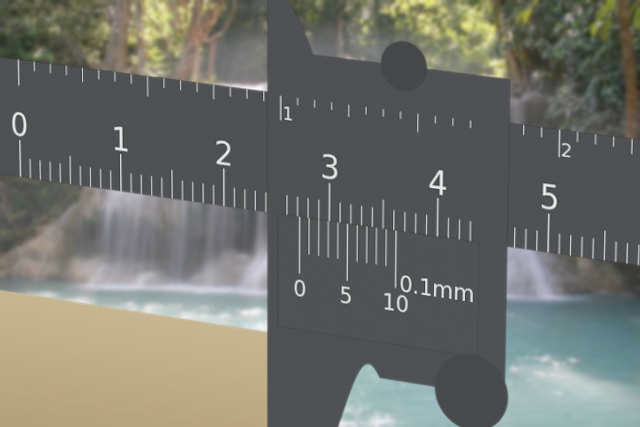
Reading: 27.2
